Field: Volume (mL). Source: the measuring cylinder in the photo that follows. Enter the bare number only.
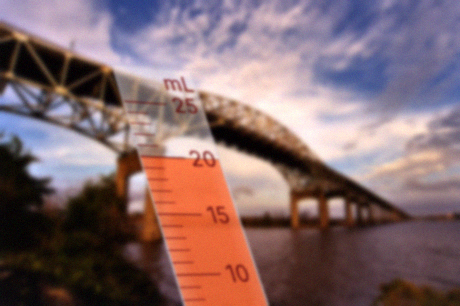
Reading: 20
